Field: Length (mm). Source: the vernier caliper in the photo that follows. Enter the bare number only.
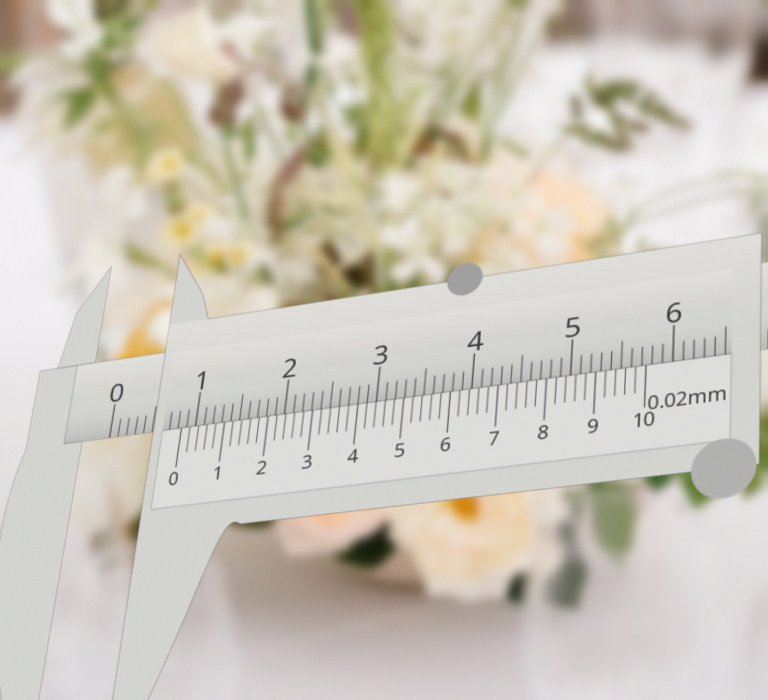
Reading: 8.4
